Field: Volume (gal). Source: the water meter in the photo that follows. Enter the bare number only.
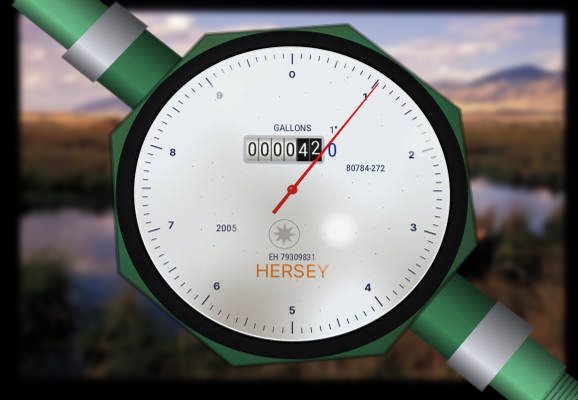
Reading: 421.0
